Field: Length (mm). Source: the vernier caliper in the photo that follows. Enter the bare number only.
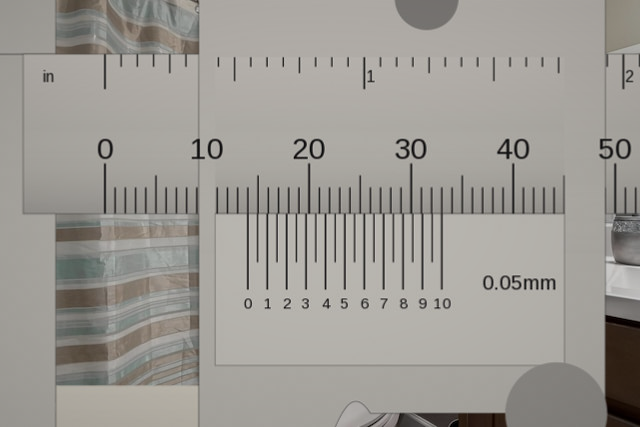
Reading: 14.0
